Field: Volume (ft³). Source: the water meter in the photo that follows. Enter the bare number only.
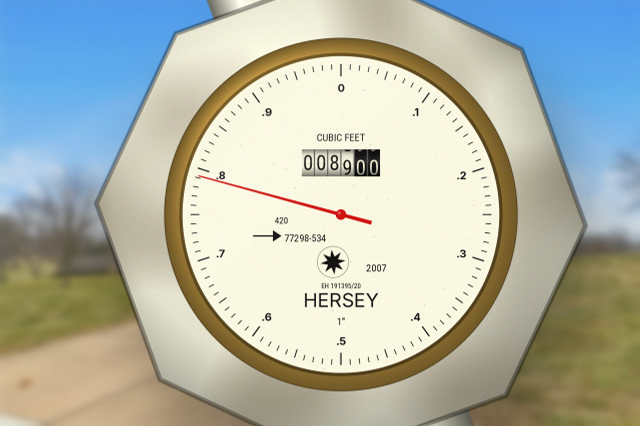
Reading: 8899.79
